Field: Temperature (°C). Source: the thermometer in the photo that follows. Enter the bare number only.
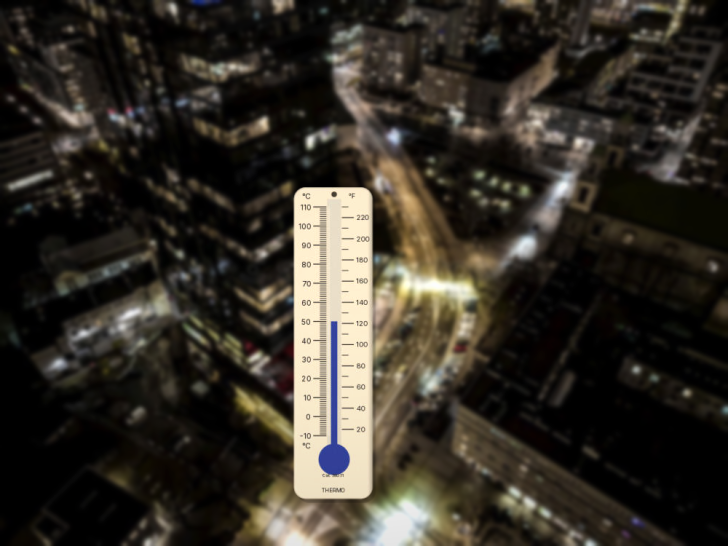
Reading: 50
